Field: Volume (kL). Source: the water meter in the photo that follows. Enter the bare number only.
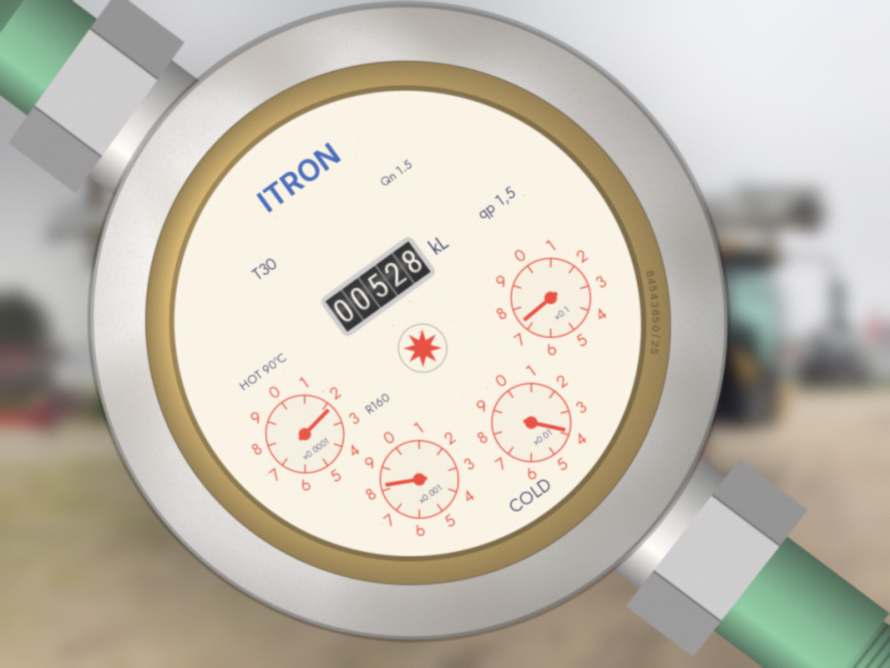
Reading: 528.7382
